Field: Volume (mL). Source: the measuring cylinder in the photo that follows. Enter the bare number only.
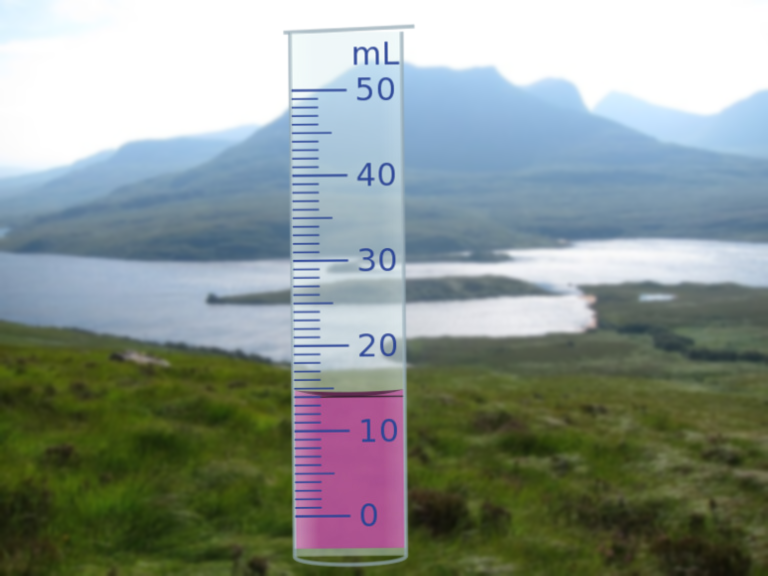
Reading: 14
